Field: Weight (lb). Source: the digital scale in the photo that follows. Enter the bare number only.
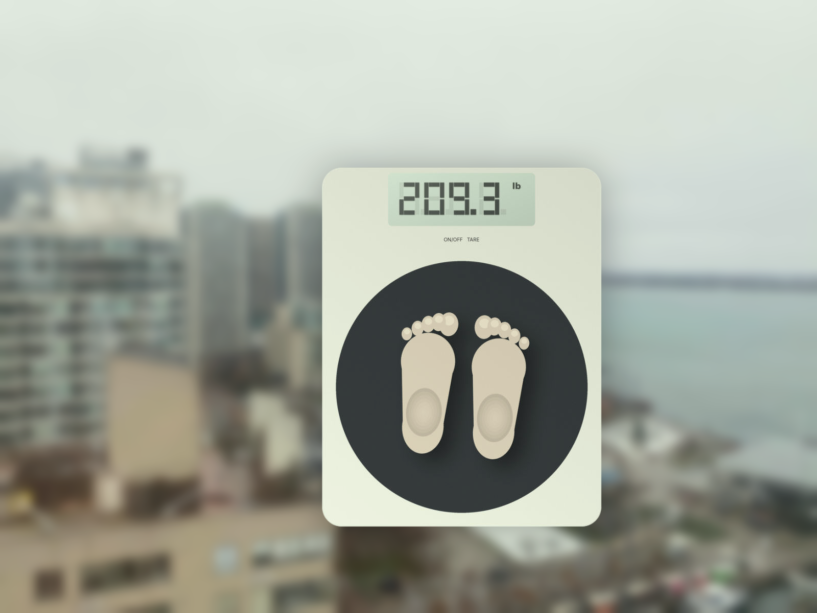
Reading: 209.3
